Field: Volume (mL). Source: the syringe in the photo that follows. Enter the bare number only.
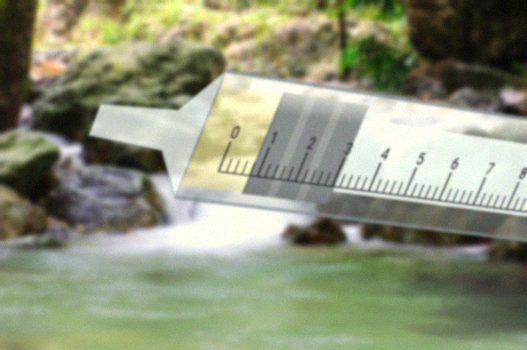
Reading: 0.8
